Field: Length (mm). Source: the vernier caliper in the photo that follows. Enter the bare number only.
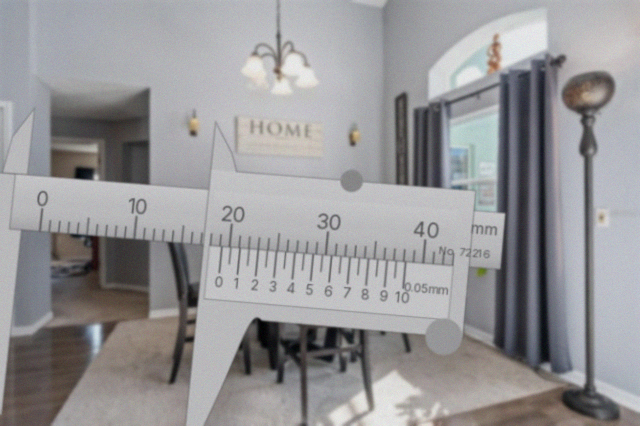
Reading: 19.2
